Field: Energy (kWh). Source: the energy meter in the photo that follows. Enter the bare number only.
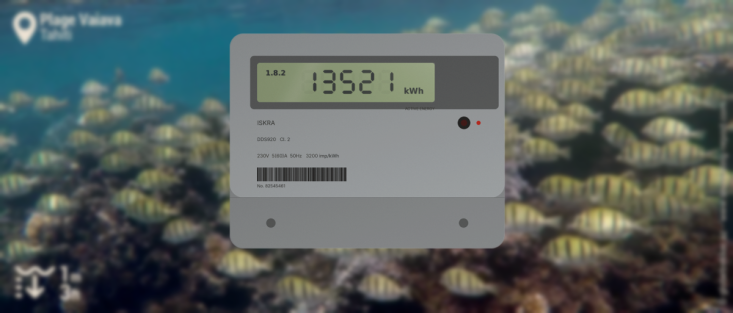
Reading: 13521
